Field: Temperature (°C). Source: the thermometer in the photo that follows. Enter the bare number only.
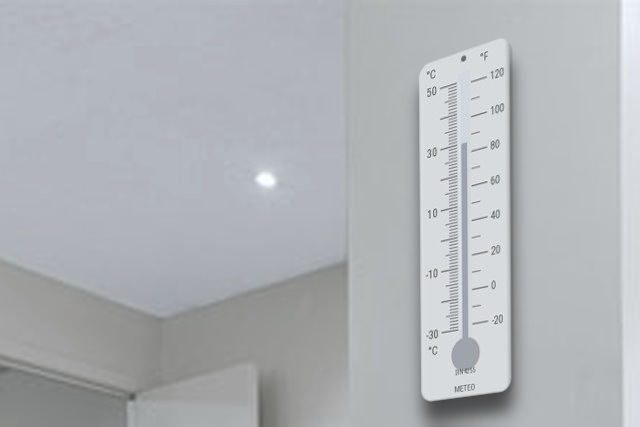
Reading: 30
